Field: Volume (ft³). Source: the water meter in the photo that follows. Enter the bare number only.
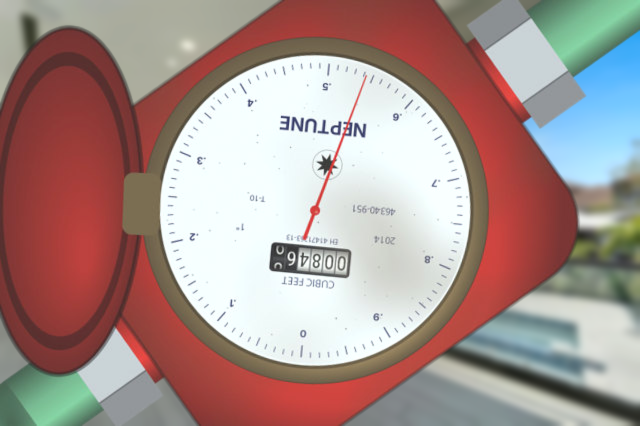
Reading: 8468.54
